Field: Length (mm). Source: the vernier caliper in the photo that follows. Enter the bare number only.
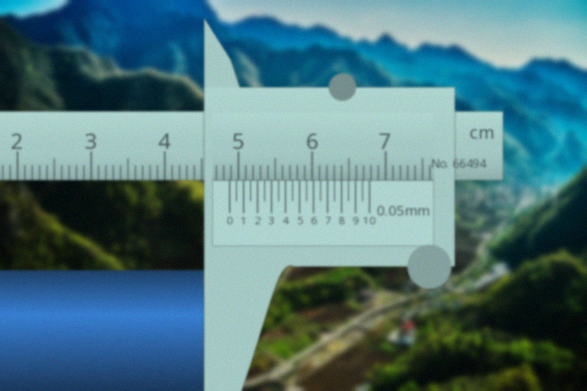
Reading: 48.8
